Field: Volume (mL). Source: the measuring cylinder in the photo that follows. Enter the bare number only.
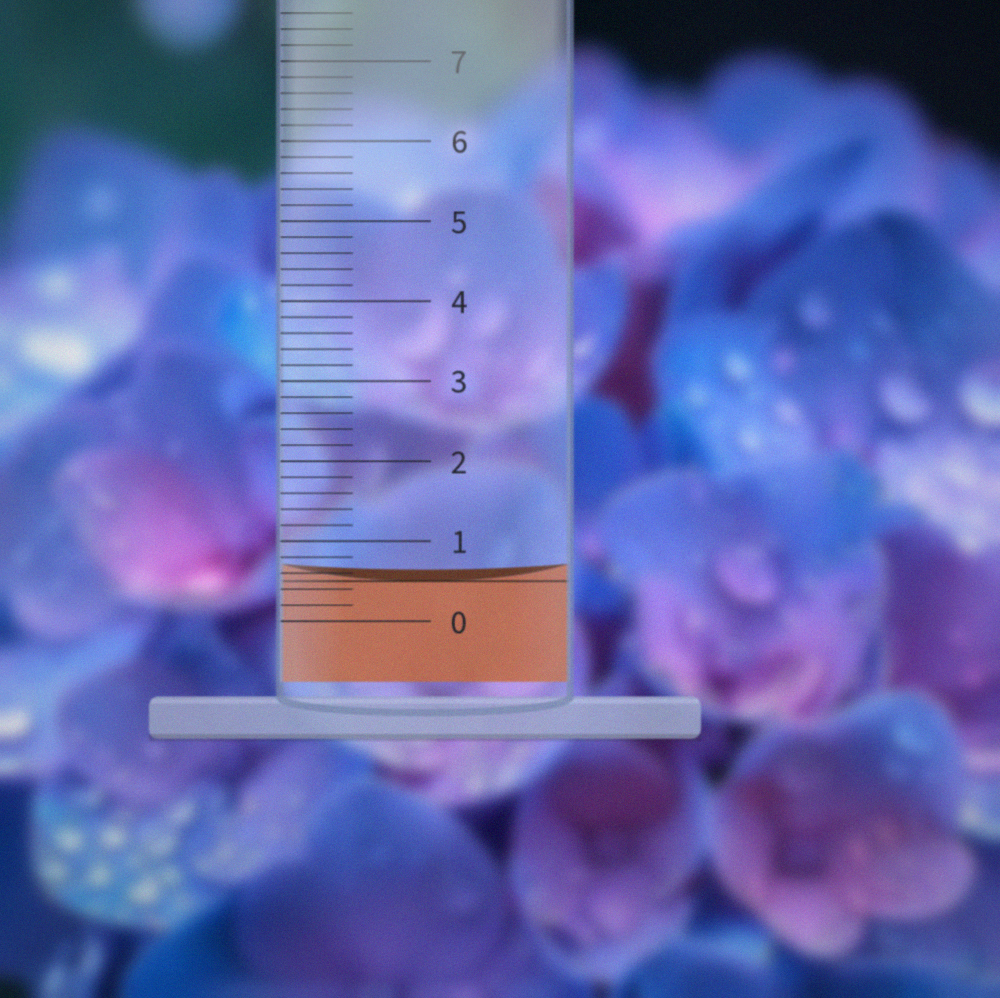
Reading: 0.5
